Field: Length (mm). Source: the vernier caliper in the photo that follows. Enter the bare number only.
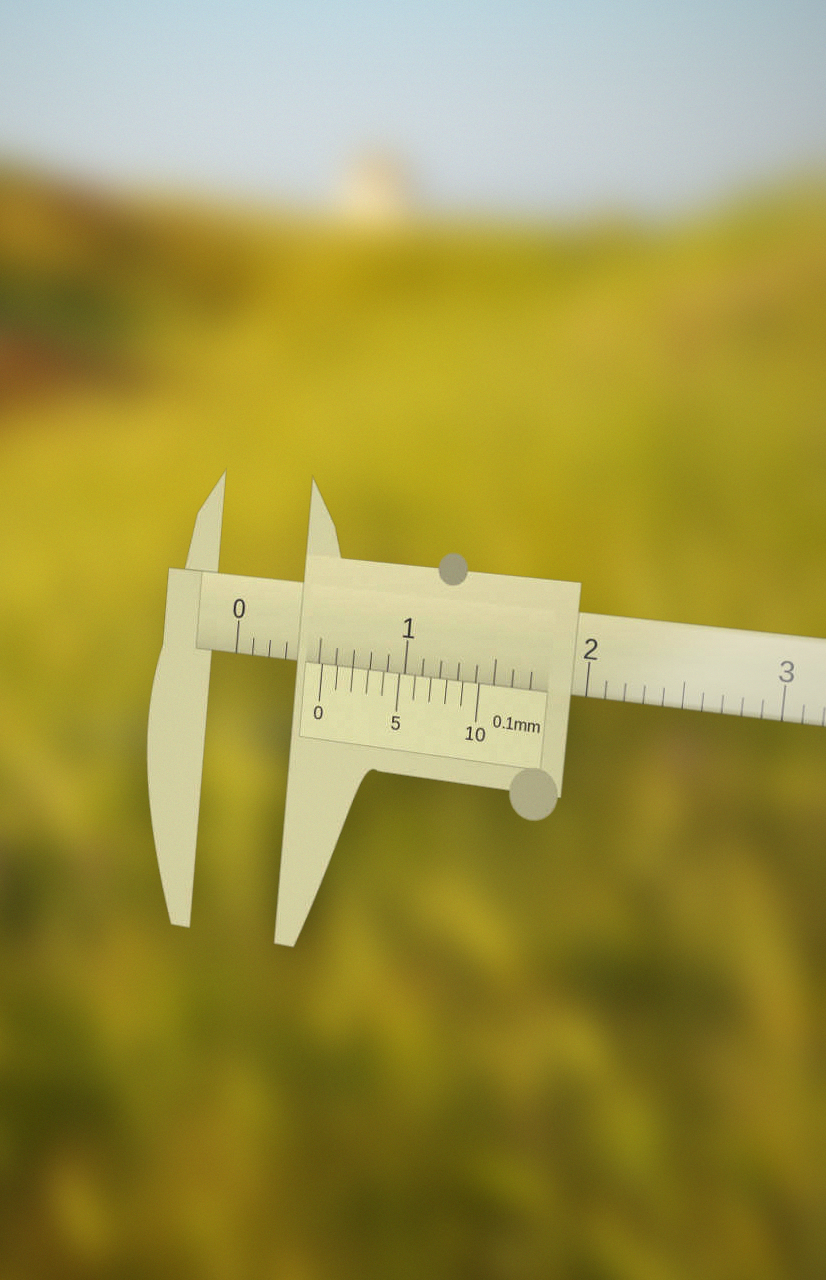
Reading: 5.2
